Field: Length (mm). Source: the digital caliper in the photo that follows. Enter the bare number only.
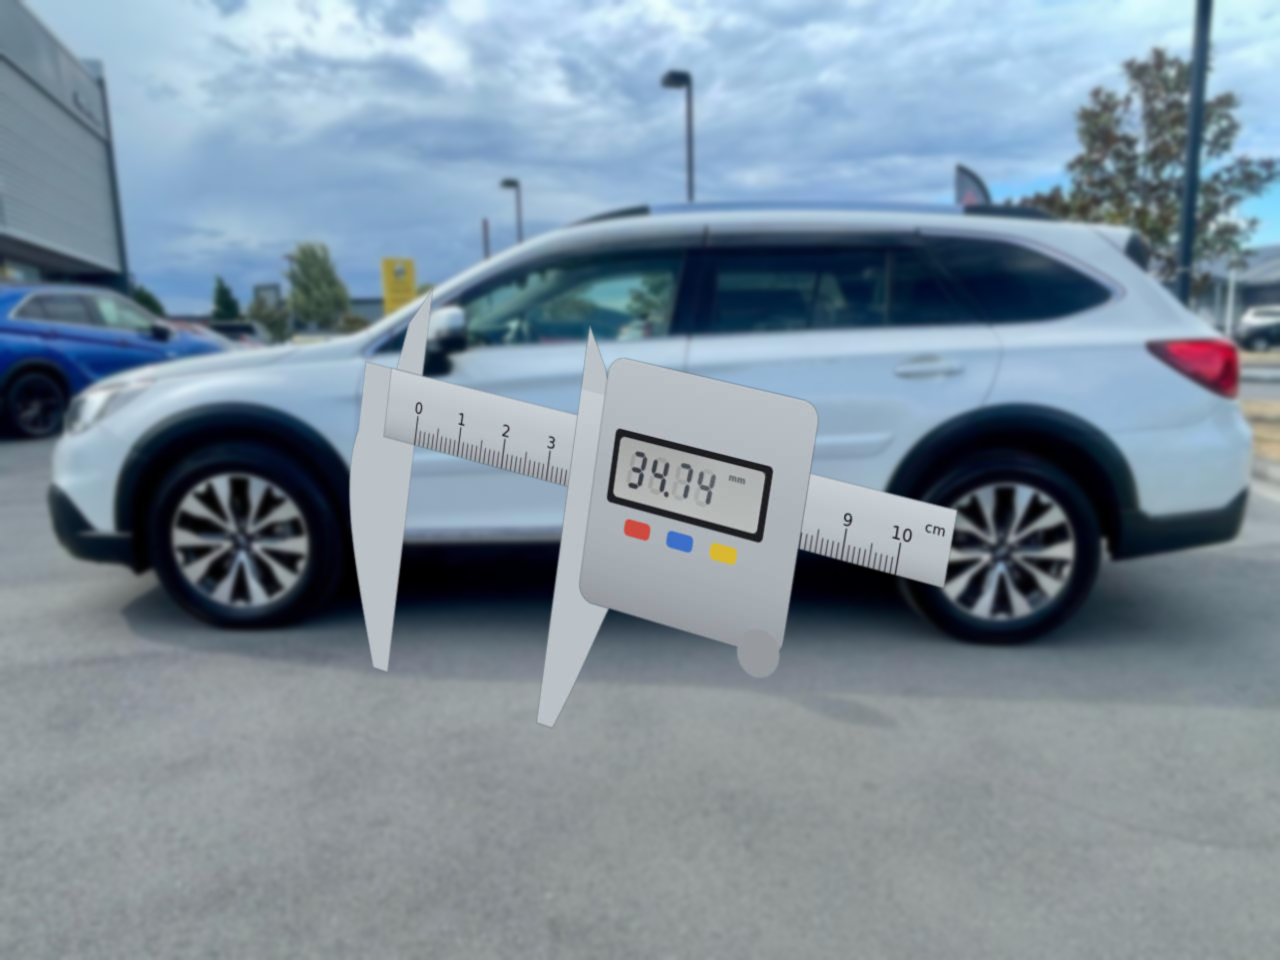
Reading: 34.74
